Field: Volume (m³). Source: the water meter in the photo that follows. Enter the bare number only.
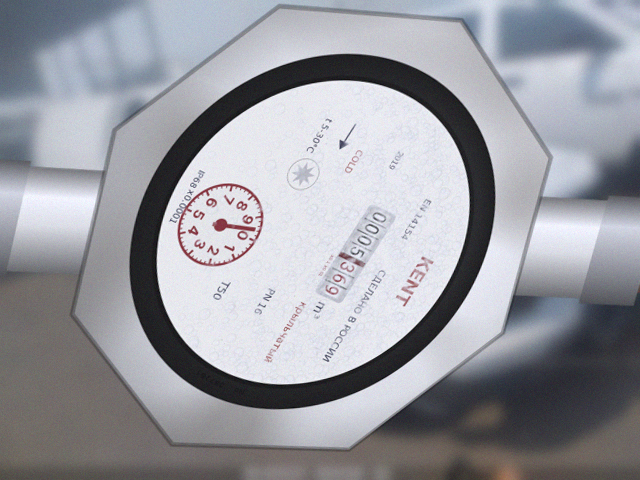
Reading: 5.3689
